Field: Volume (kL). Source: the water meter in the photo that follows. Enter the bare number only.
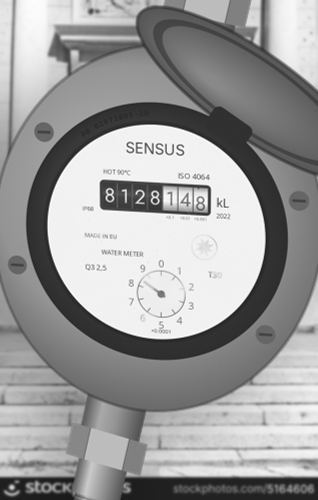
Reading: 8128.1478
